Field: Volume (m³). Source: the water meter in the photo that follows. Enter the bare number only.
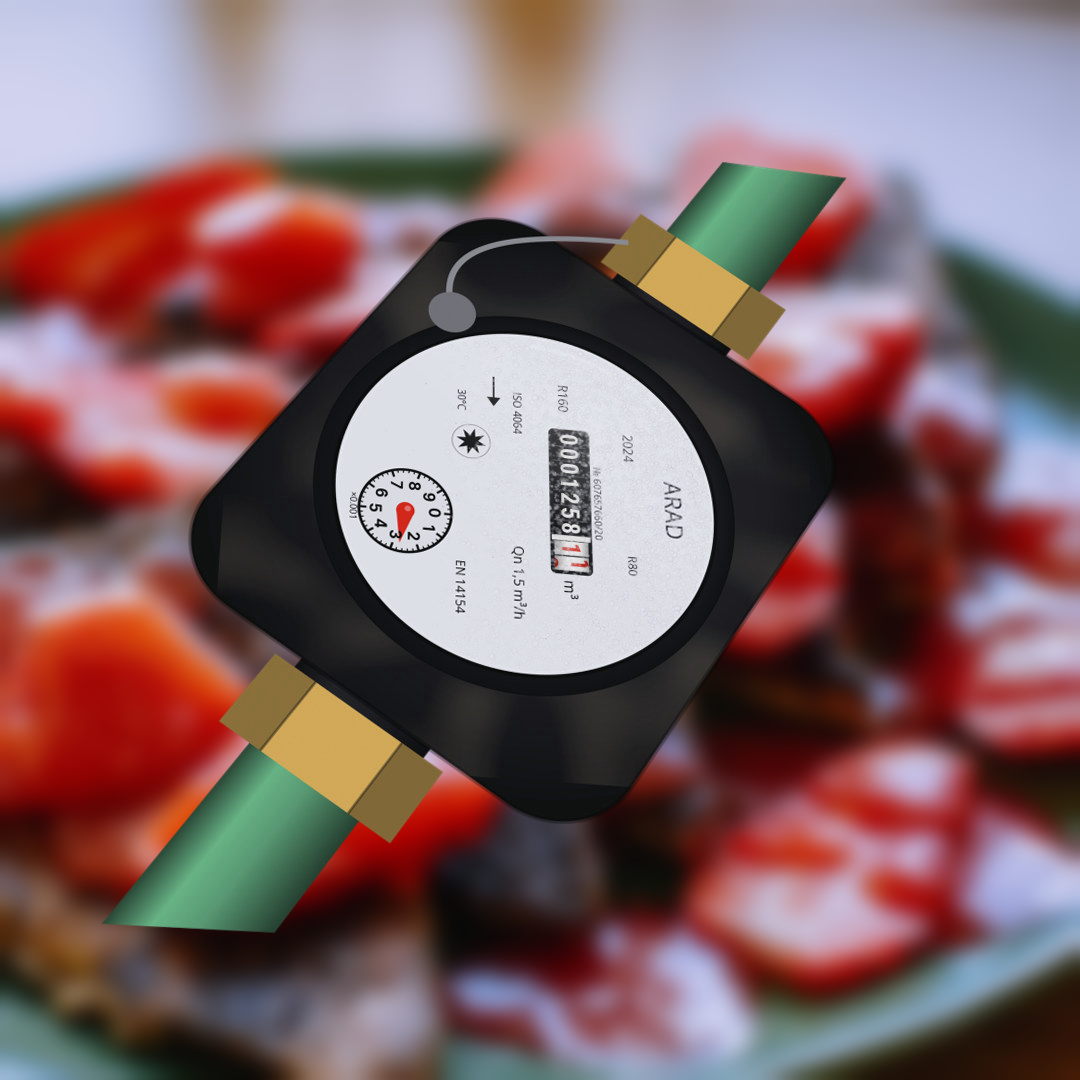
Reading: 1258.112
